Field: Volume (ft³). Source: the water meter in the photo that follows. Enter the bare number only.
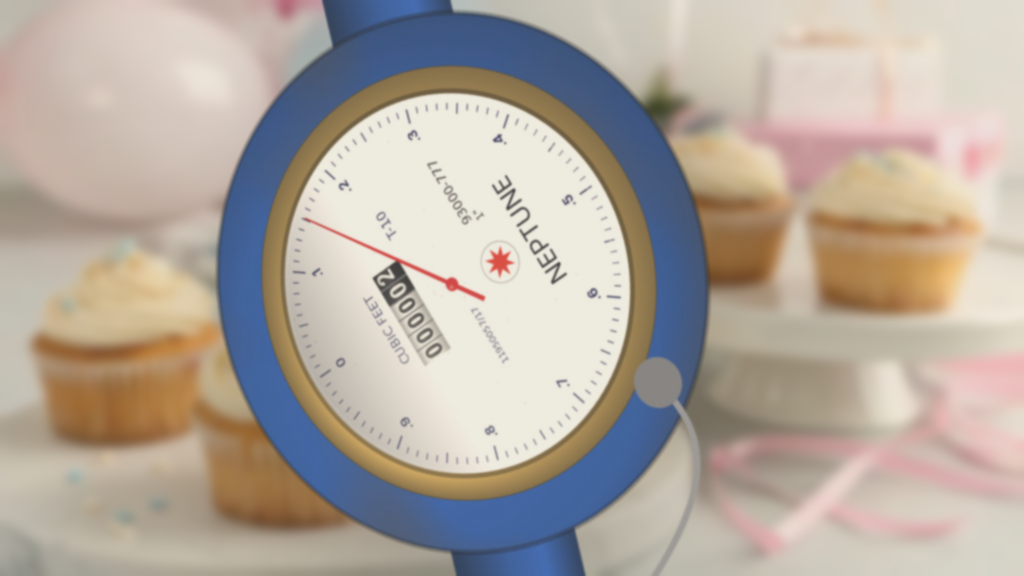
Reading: 2.15
